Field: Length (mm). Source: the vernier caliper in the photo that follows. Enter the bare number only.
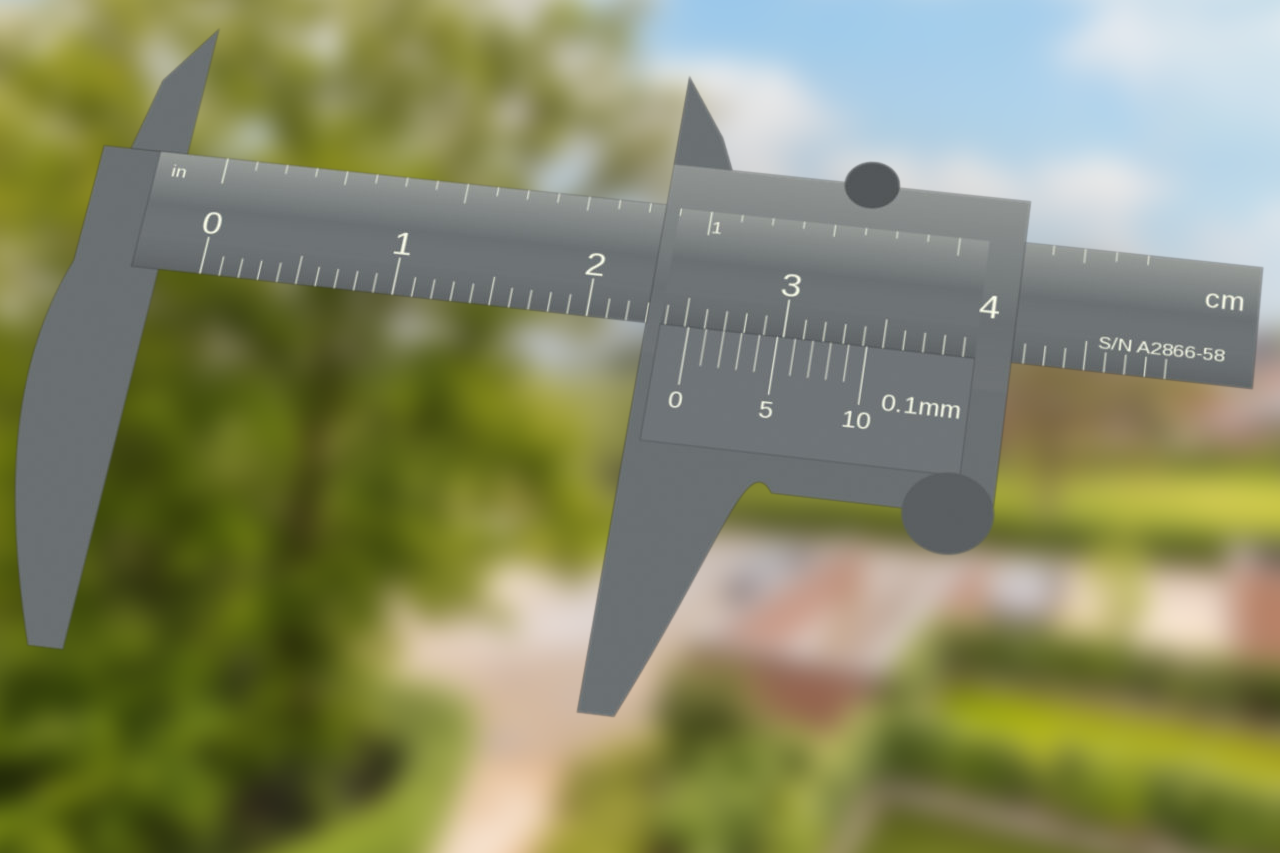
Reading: 25.2
